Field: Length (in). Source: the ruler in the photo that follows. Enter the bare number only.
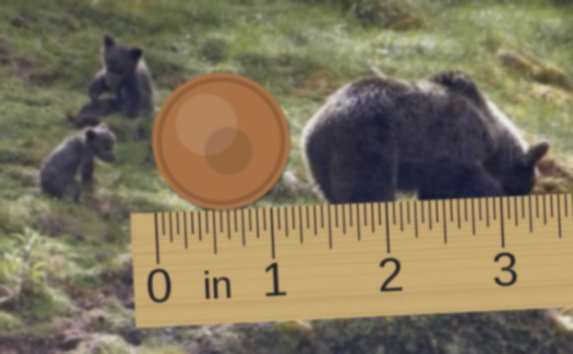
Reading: 1.1875
